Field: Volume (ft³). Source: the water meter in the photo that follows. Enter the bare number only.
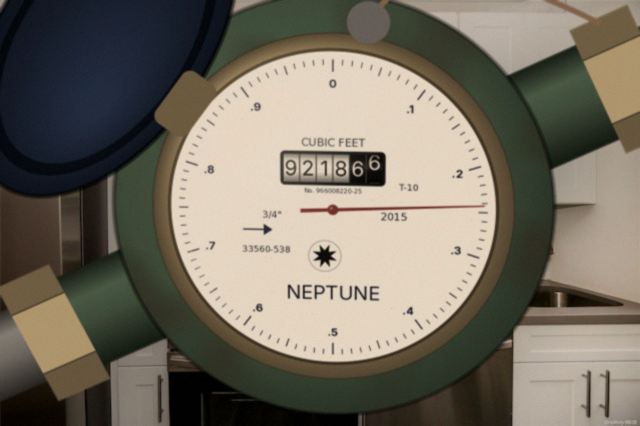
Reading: 921866.24
